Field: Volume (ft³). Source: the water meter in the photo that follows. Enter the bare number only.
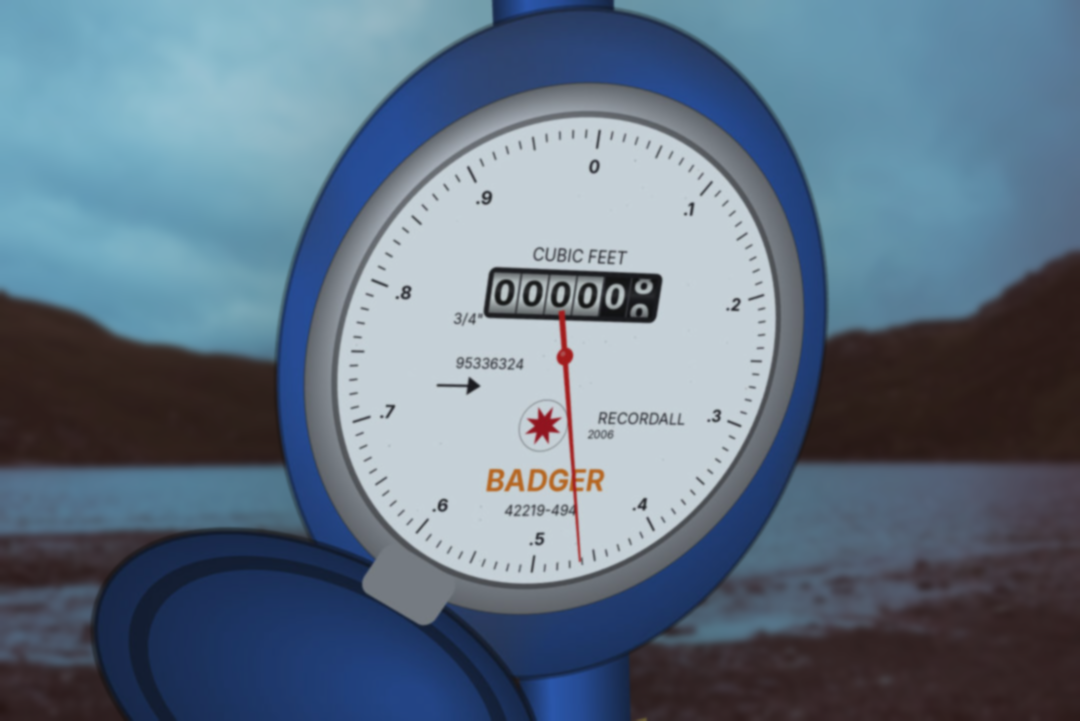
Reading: 8.46
